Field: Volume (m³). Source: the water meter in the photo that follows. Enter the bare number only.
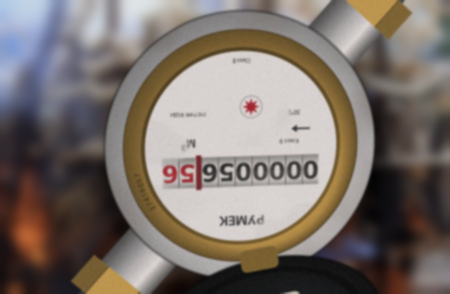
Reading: 56.56
